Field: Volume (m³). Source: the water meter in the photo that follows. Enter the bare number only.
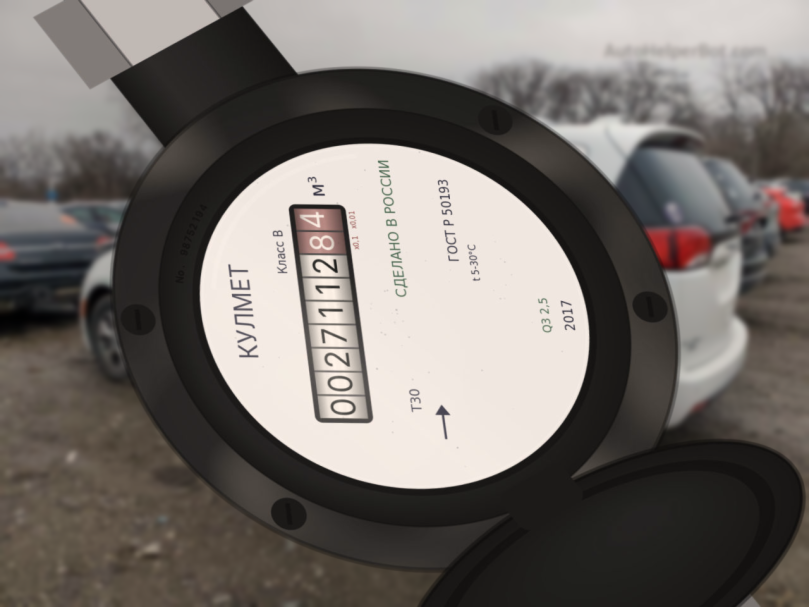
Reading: 27112.84
